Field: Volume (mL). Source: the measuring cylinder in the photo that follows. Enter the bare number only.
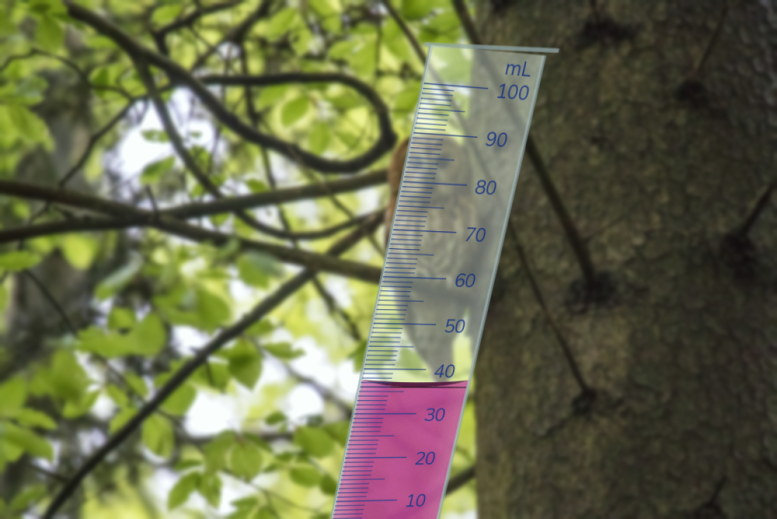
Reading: 36
